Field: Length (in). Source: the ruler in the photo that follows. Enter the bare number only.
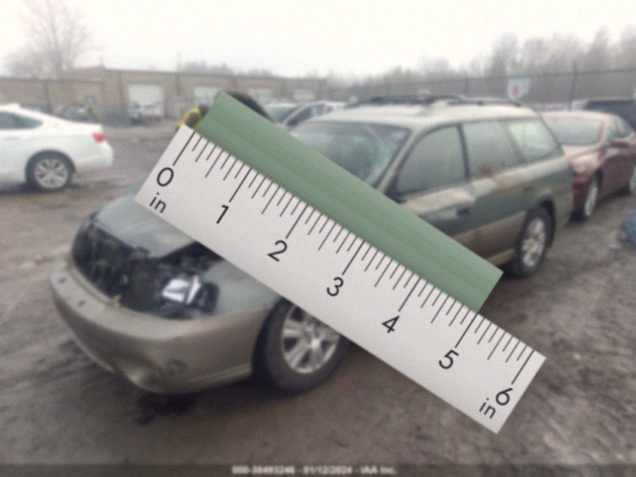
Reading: 5
